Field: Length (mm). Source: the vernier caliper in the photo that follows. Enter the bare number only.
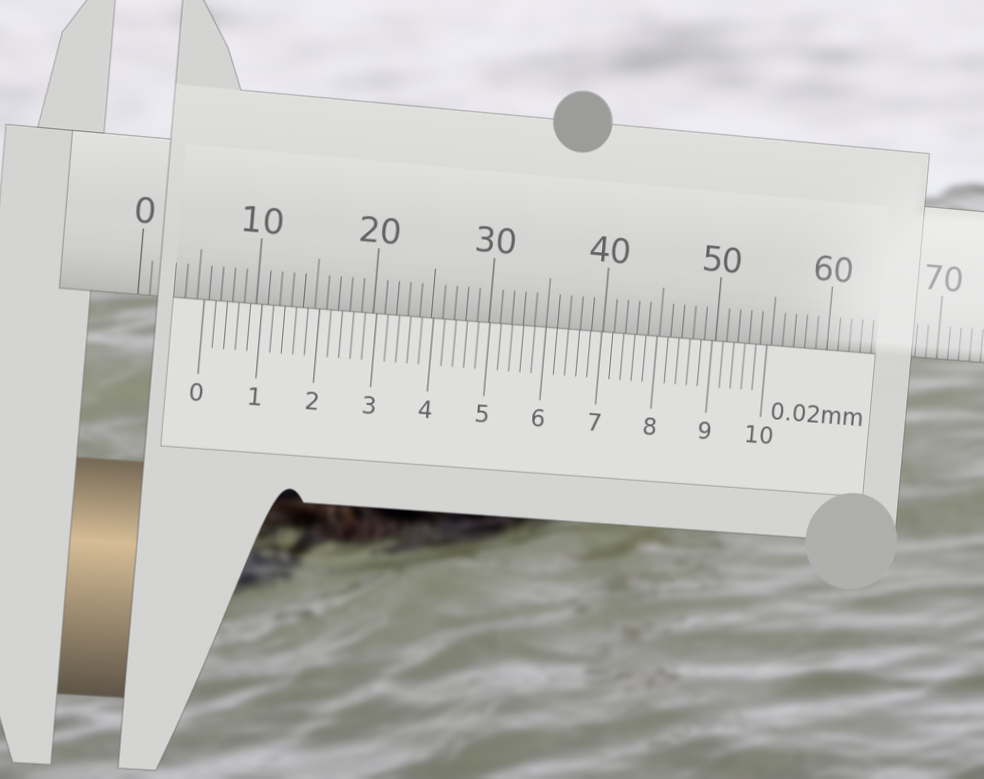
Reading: 5.6
